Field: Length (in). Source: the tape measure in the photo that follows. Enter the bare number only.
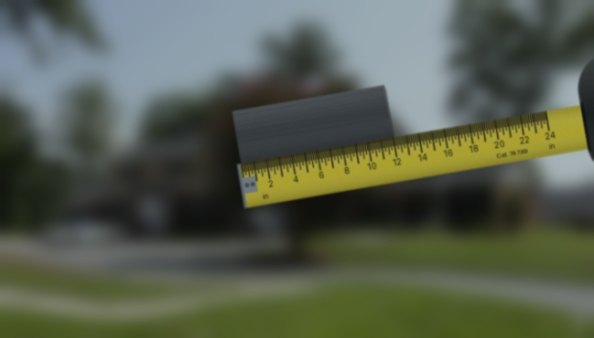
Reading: 12
